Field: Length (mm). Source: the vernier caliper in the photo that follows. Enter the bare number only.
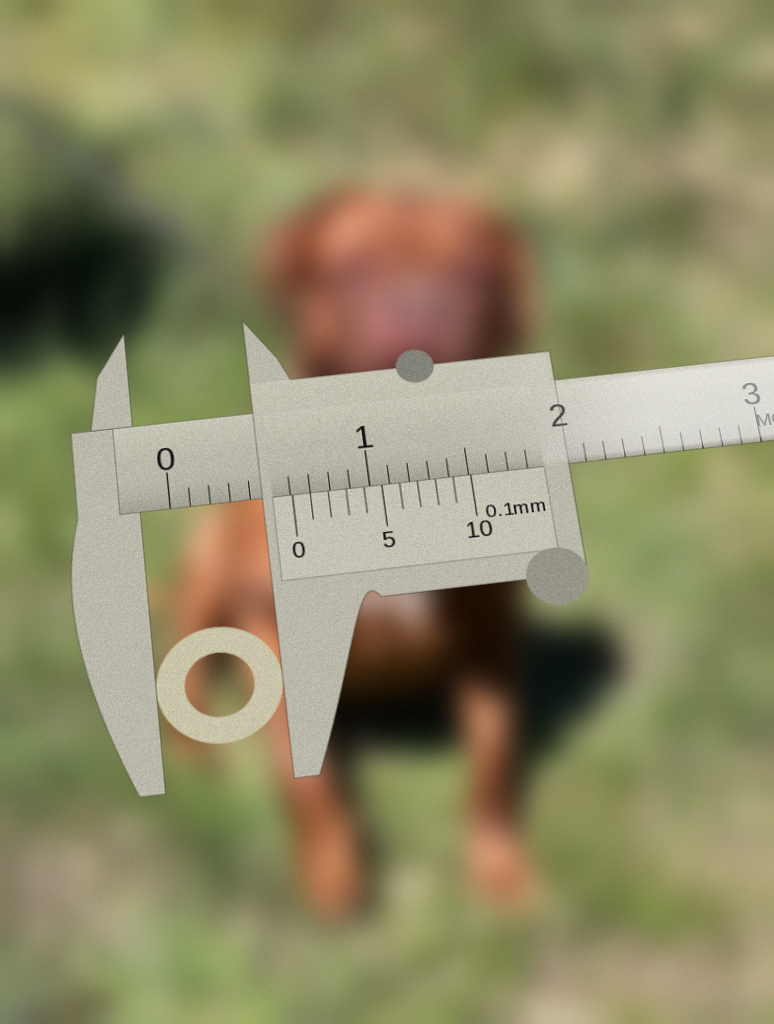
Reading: 6.1
